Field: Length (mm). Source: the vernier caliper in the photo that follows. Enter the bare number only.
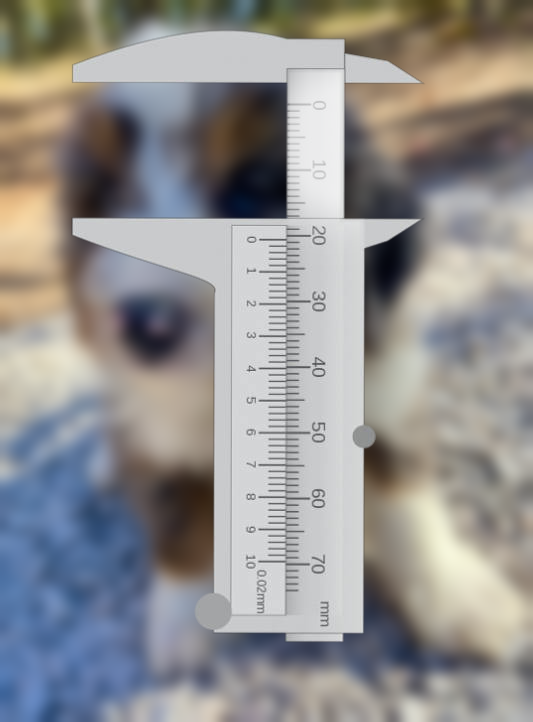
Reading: 20.6
